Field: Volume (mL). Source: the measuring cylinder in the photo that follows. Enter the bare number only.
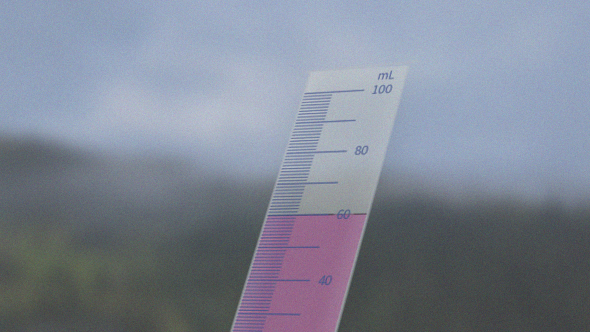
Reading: 60
